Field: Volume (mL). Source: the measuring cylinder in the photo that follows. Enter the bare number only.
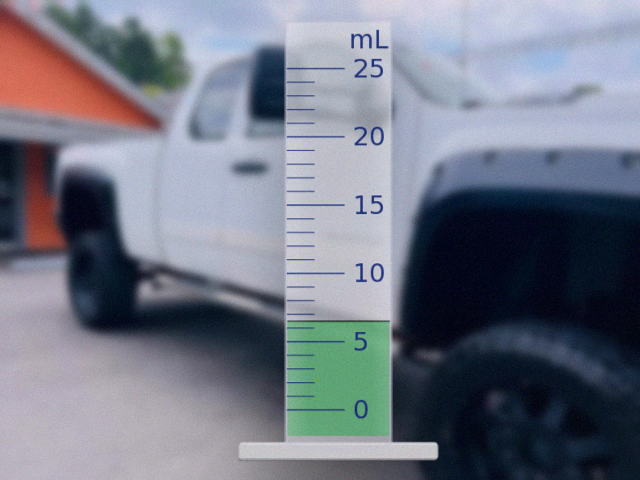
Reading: 6.5
